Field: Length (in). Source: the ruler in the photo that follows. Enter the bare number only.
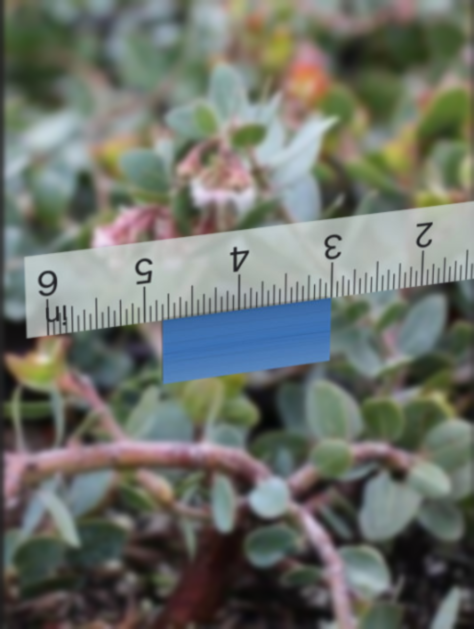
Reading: 1.8125
